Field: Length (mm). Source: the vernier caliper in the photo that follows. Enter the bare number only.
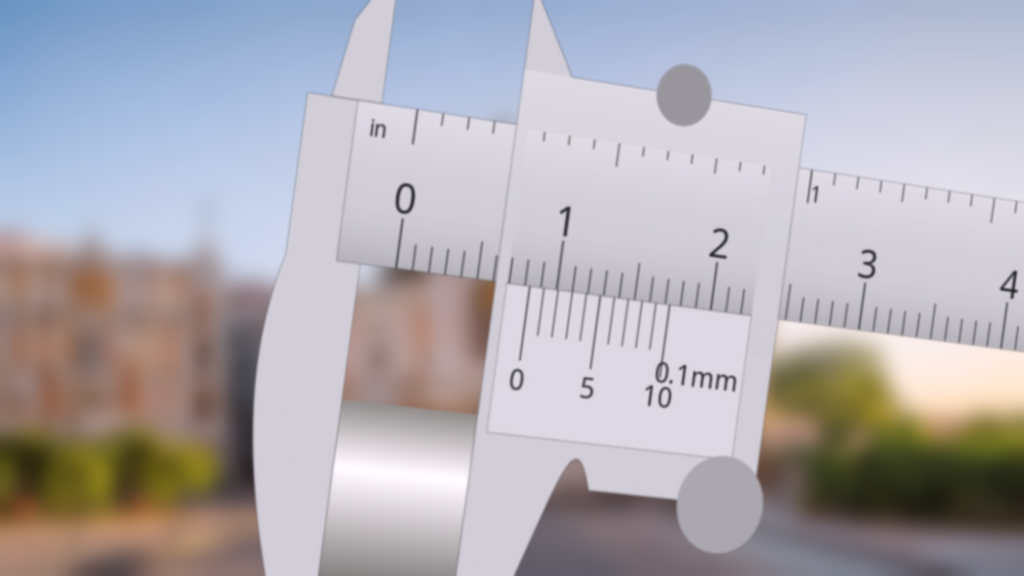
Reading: 8.3
